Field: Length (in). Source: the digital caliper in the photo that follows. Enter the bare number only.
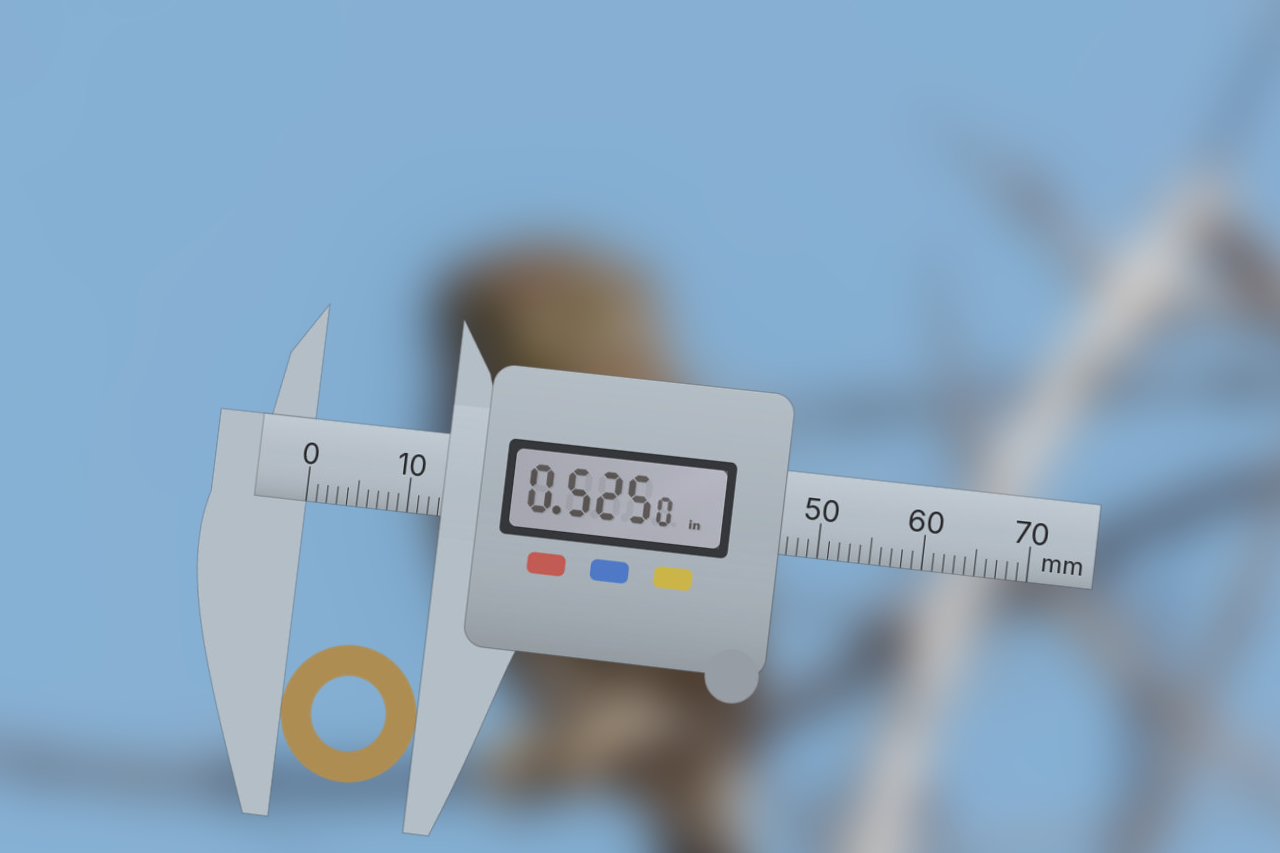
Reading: 0.5250
